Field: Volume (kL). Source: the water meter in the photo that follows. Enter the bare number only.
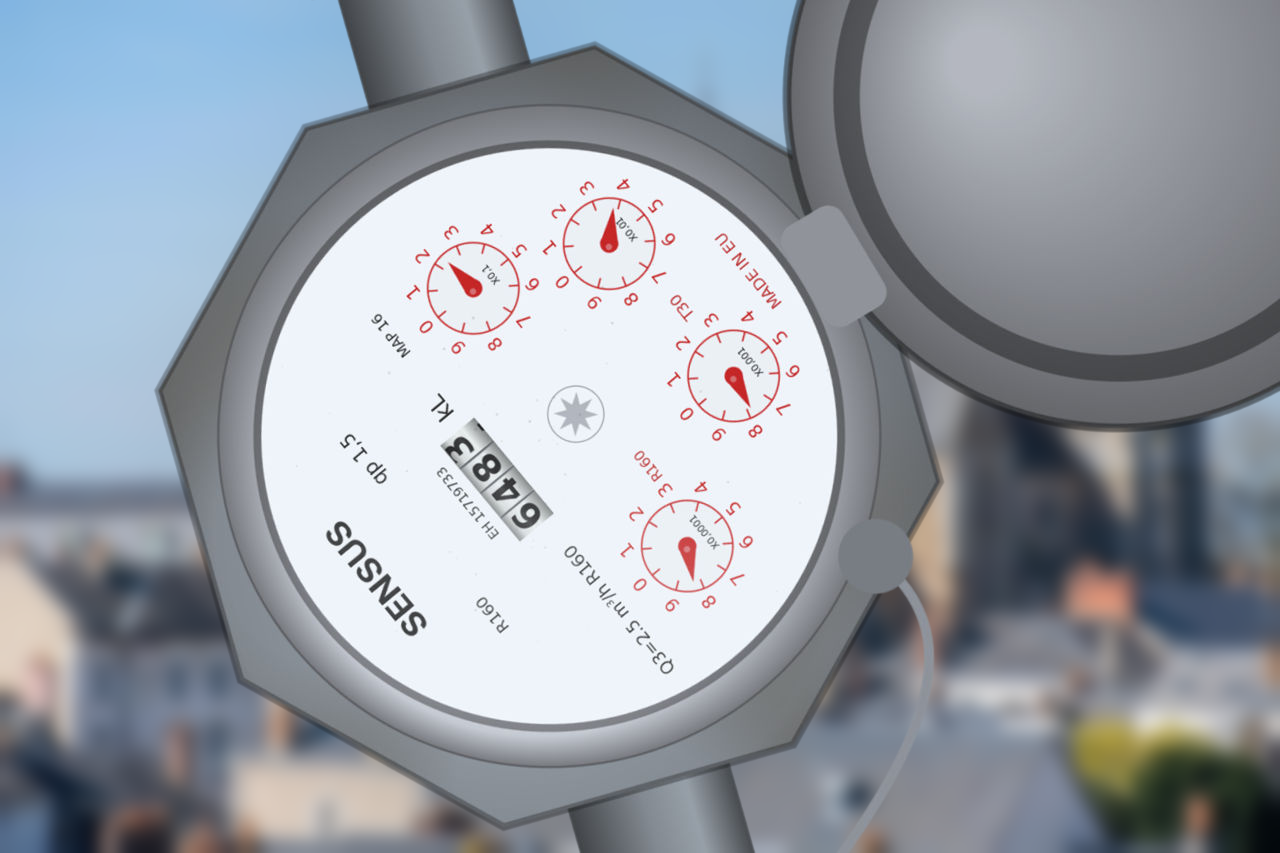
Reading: 6483.2378
